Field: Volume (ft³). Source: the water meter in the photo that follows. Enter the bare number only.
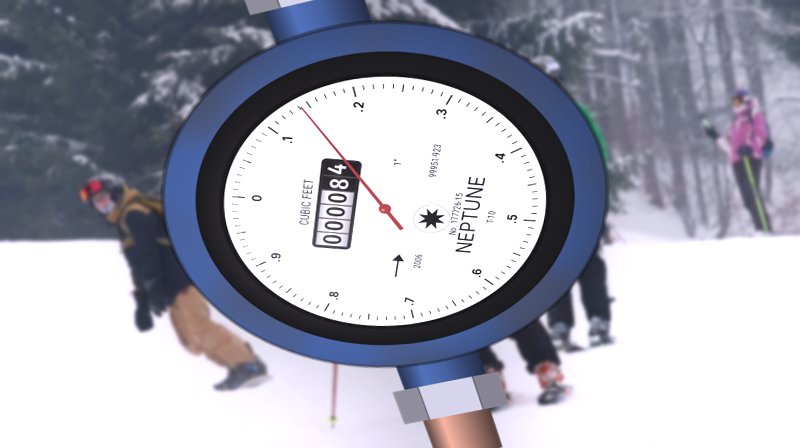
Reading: 84.14
